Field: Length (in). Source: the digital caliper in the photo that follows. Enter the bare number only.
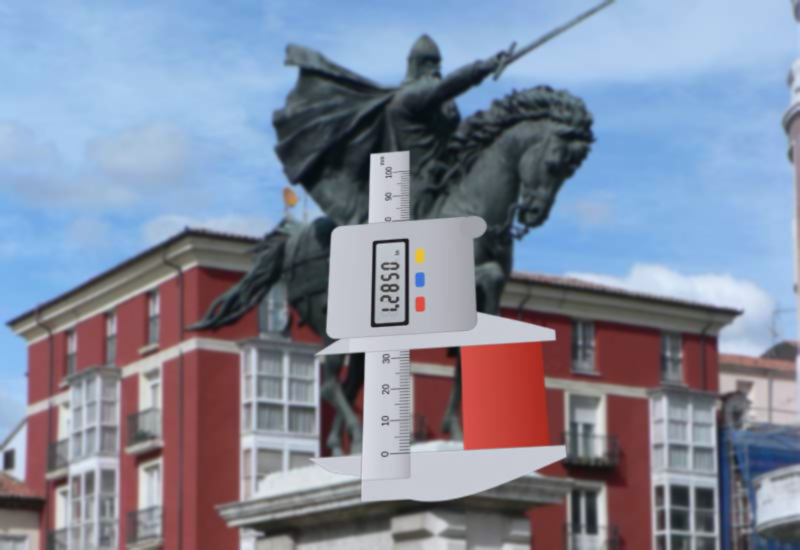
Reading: 1.2850
